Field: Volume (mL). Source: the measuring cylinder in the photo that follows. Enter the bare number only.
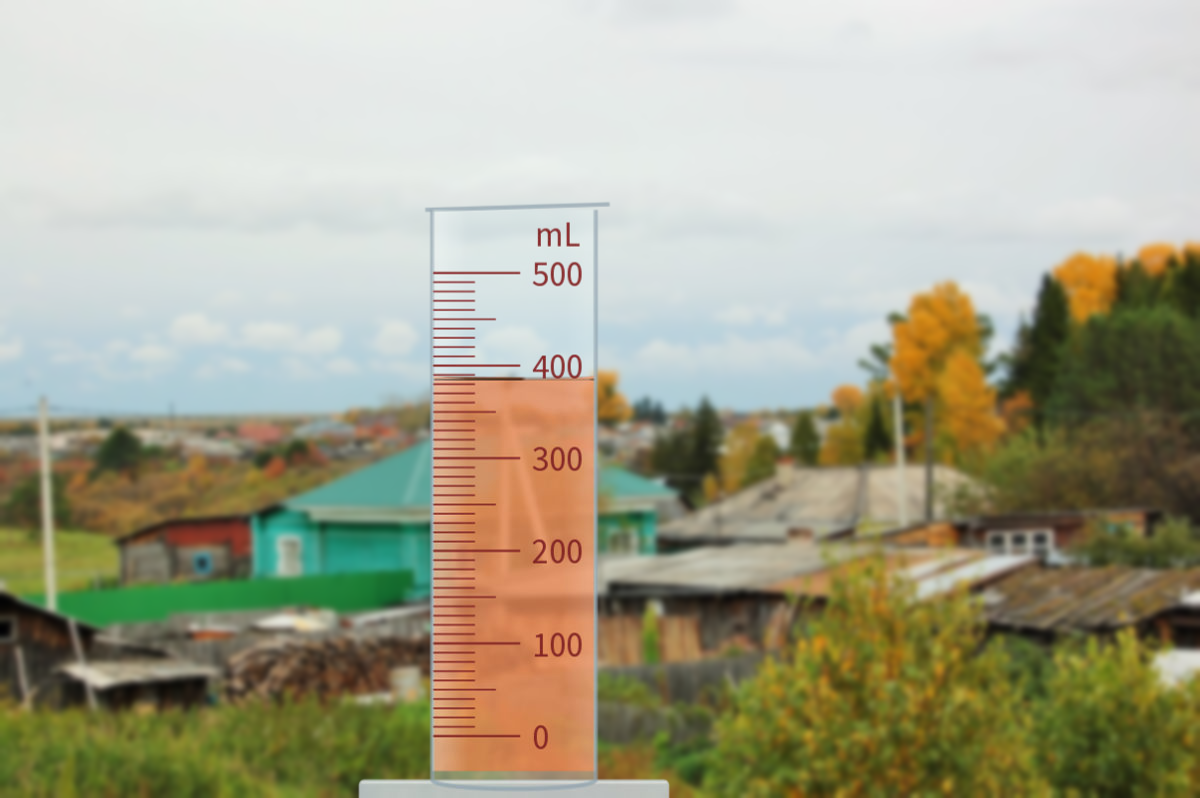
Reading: 385
